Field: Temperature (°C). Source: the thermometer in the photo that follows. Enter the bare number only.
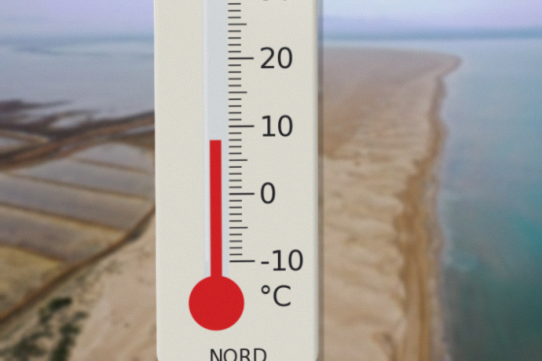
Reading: 8
